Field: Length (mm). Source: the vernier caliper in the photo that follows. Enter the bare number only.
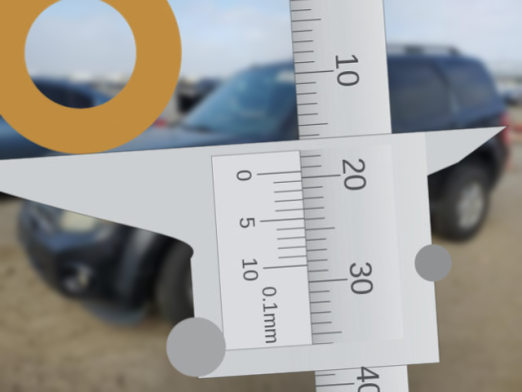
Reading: 19.4
